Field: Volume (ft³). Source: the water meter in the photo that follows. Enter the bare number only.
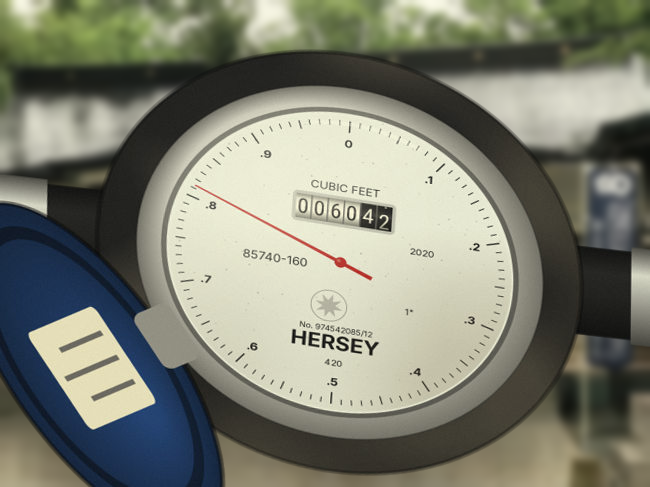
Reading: 6041.81
